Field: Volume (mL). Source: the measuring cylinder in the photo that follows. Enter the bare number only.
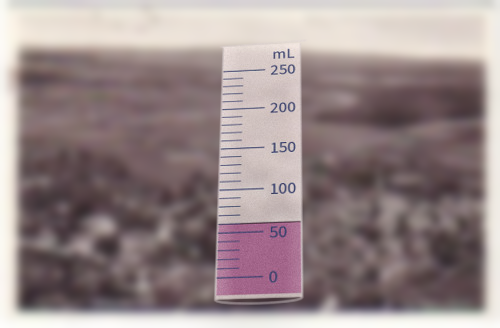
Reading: 60
